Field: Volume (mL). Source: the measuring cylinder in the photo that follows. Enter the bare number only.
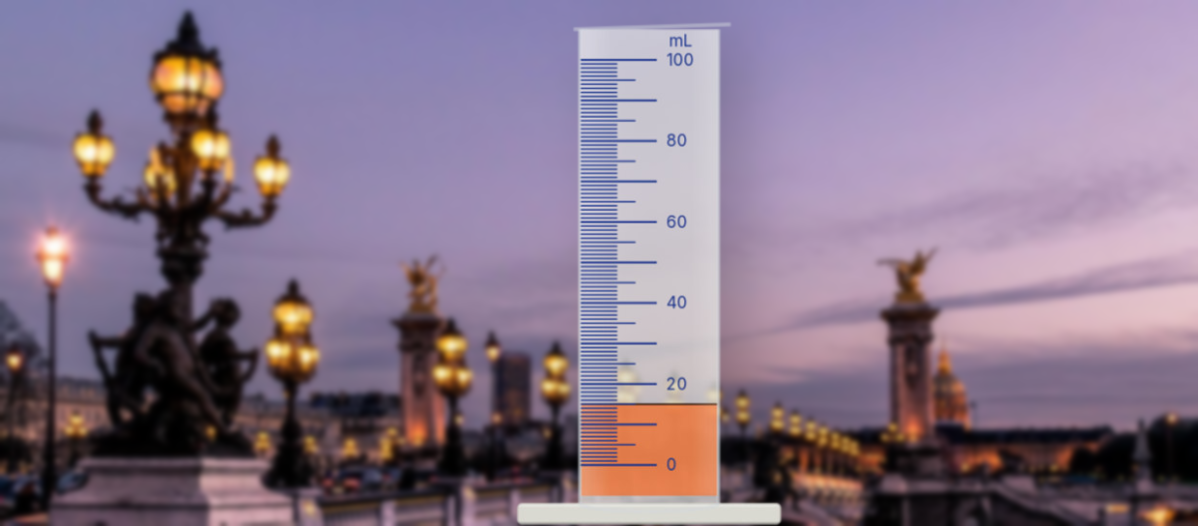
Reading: 15
